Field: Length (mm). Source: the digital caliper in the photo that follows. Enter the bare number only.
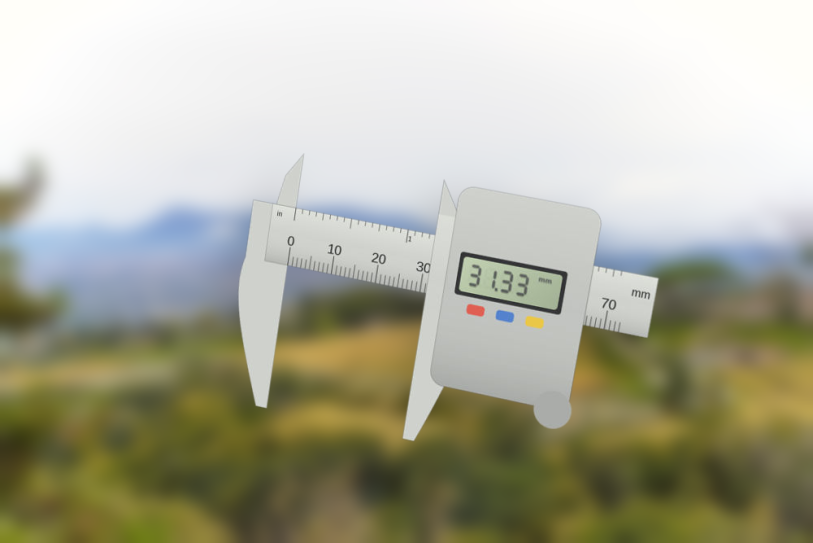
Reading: 31.33
